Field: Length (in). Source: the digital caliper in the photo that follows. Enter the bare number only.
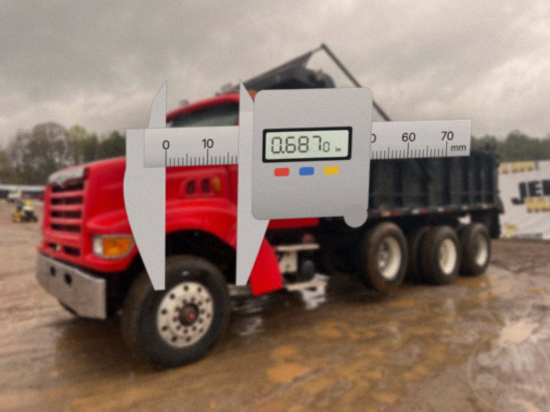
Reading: 0.6870
